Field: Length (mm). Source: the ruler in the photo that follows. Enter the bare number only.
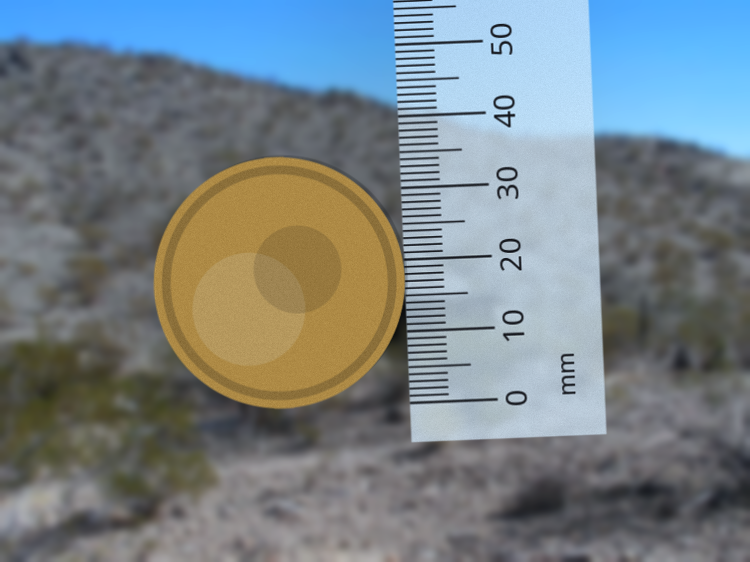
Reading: 35
